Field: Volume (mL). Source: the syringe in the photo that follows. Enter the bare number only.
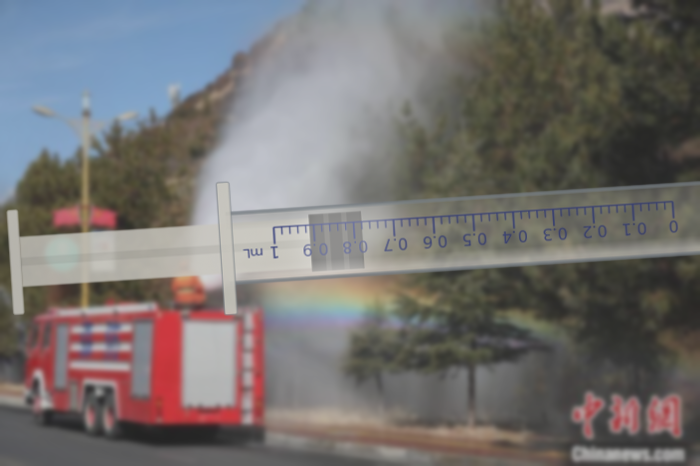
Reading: 0.78
